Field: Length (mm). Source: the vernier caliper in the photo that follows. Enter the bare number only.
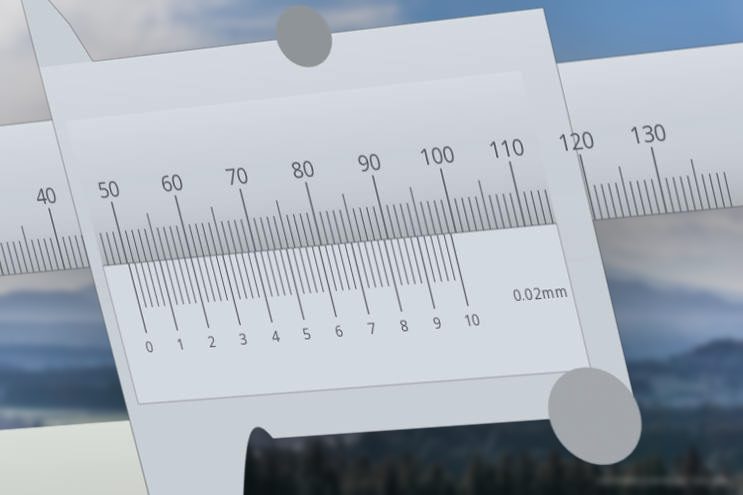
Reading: 50.2
